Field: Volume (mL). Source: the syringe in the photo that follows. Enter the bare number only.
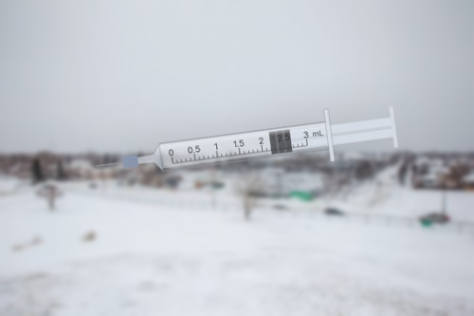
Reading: 2.2
